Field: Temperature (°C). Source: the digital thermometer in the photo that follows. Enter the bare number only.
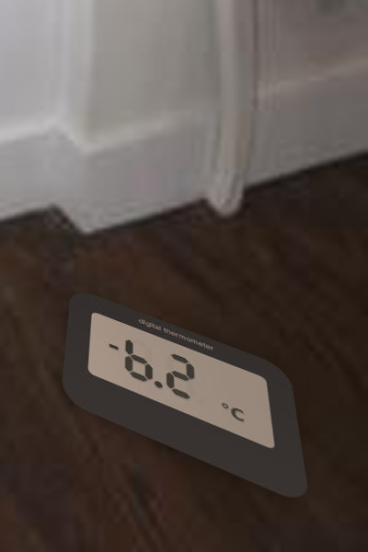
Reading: -6.2
